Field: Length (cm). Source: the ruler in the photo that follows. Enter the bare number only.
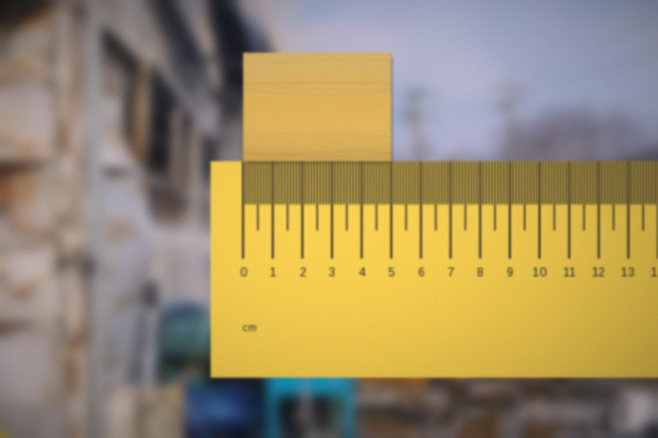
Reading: 5
